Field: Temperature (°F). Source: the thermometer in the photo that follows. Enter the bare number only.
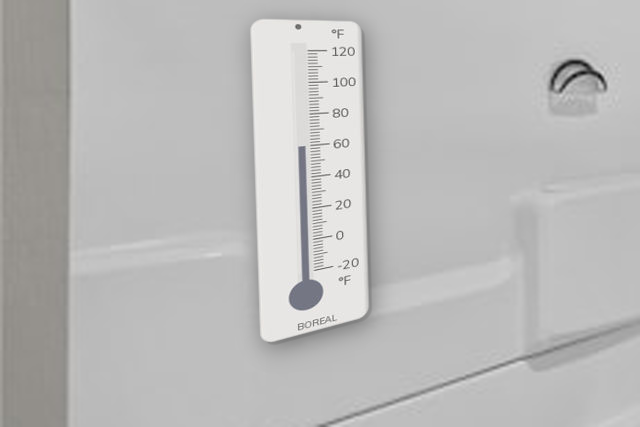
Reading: 60
